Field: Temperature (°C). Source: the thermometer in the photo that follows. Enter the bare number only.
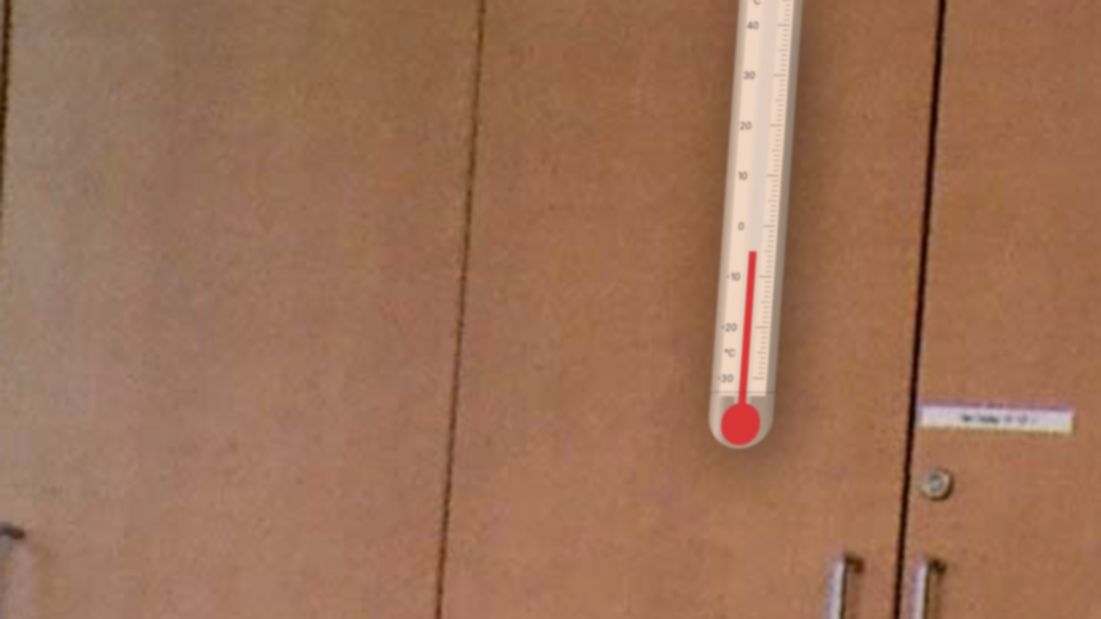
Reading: -5
